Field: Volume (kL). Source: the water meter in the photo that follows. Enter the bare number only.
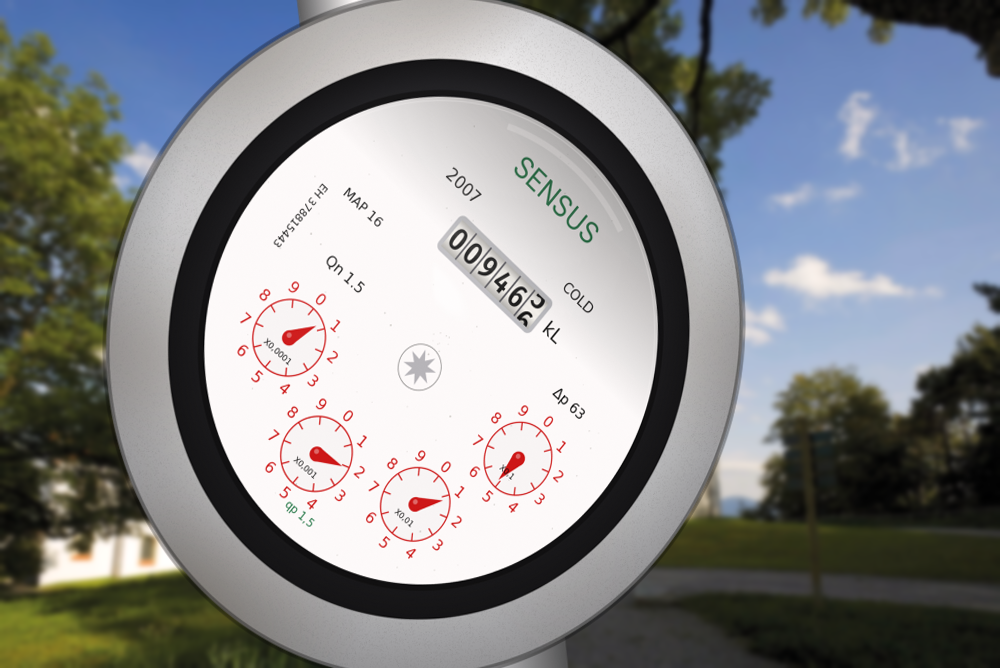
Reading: 9465.5120
